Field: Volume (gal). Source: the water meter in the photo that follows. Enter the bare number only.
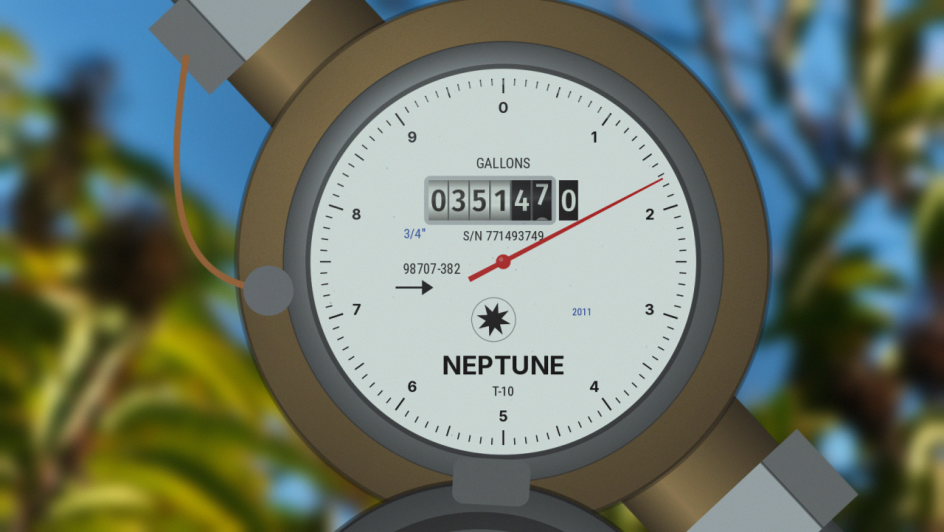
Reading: 351471.7
